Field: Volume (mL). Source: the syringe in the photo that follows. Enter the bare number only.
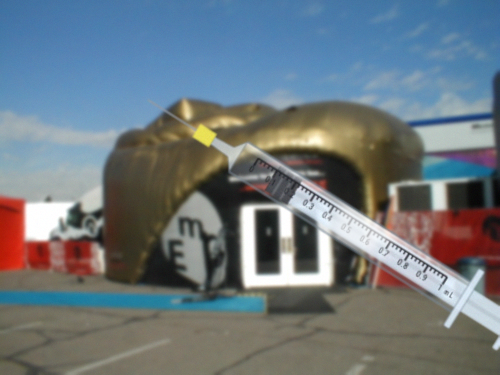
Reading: 0.1
